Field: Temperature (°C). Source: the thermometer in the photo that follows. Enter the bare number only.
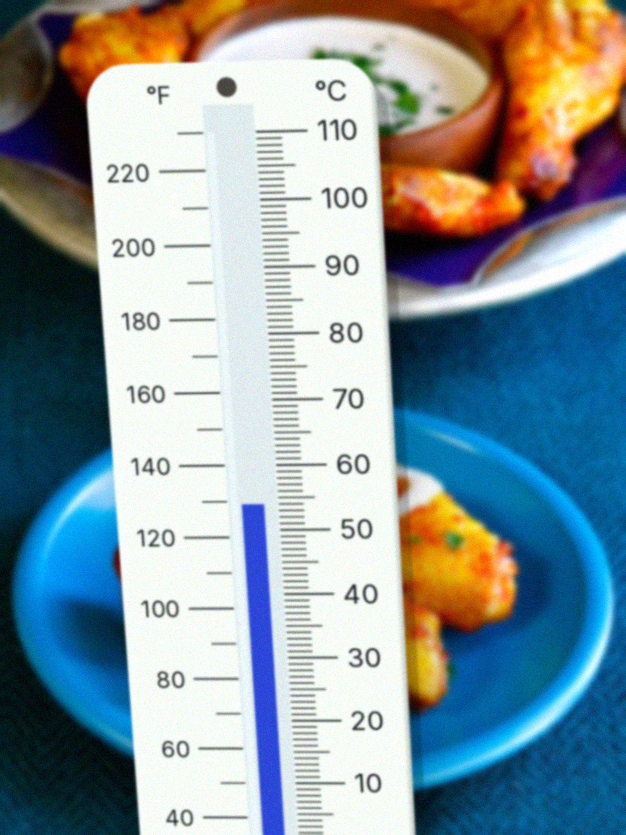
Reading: 54
